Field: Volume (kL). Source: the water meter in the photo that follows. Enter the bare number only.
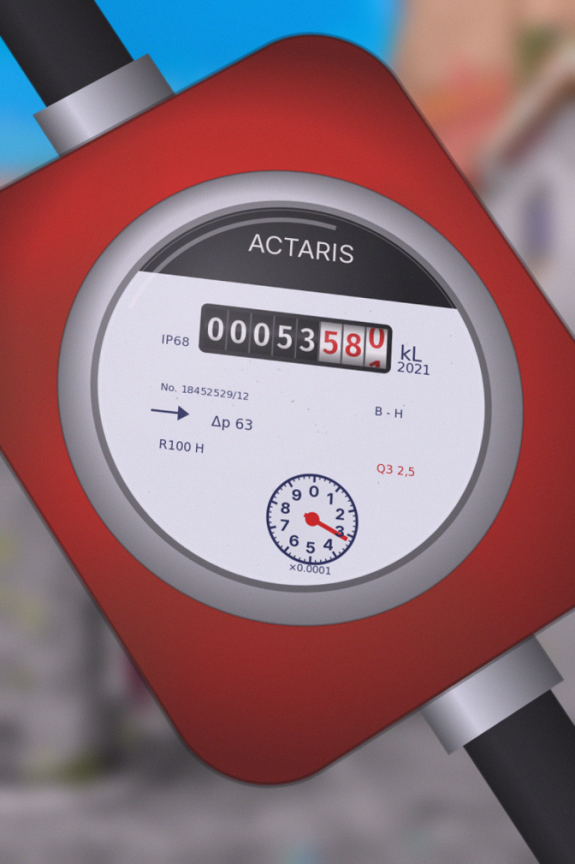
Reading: 53.5803
